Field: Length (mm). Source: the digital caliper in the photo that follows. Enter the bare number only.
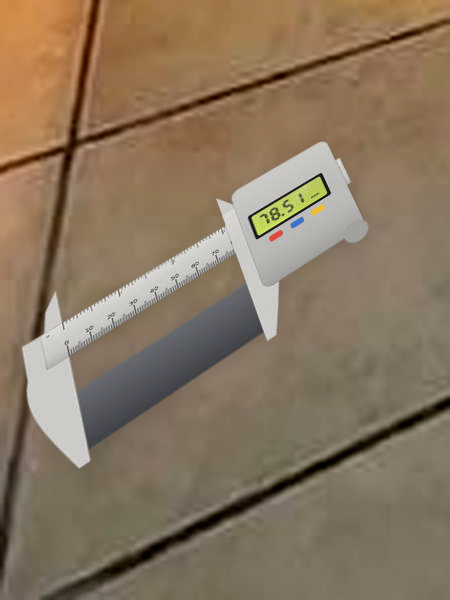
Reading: 78.51
